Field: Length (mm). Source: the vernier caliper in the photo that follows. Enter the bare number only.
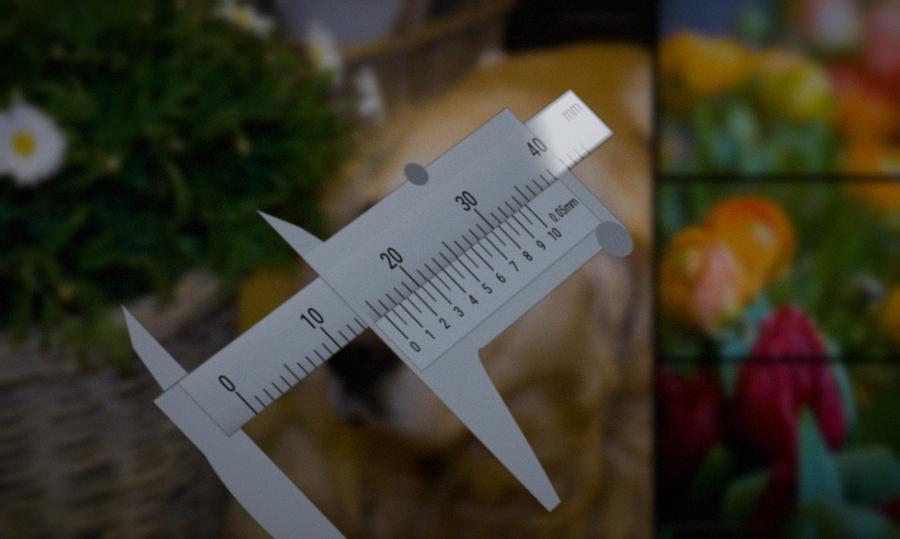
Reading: 15.4
